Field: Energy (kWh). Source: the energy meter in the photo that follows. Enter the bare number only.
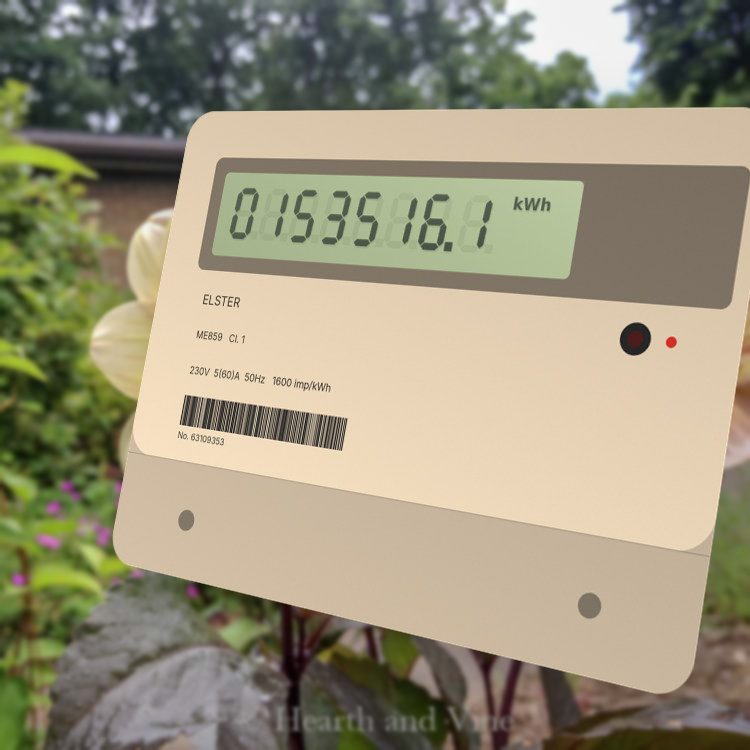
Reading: 153516.1
